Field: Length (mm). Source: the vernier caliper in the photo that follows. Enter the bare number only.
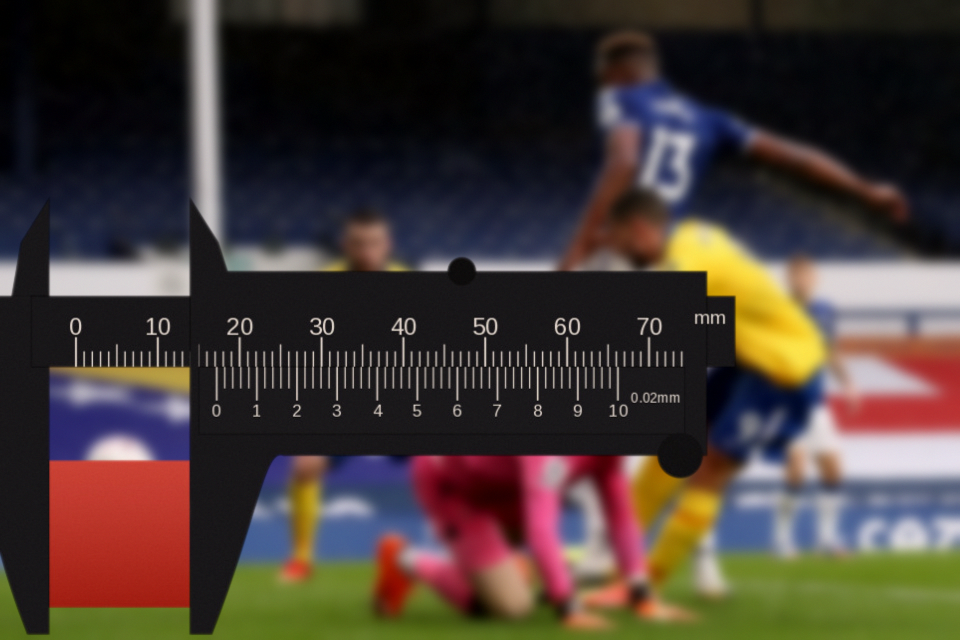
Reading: 17.2
